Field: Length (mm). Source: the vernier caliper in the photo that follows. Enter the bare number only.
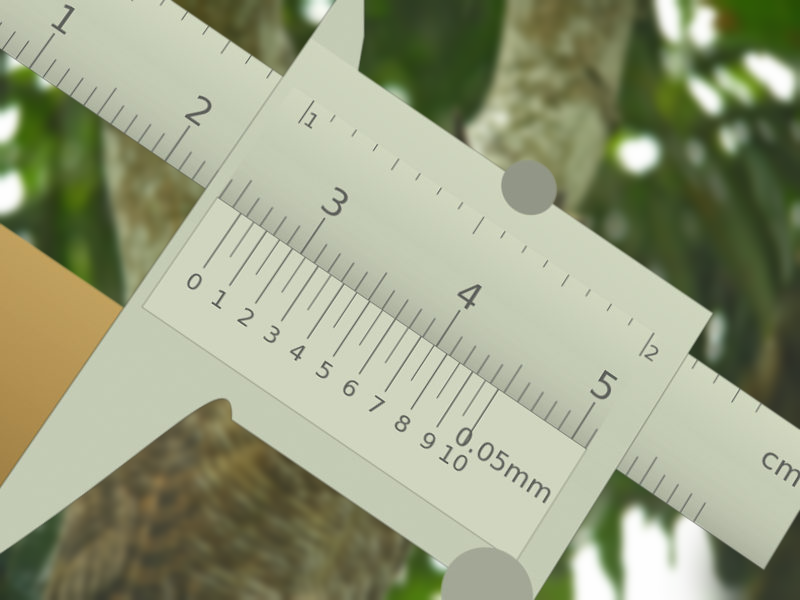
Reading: 25.6
